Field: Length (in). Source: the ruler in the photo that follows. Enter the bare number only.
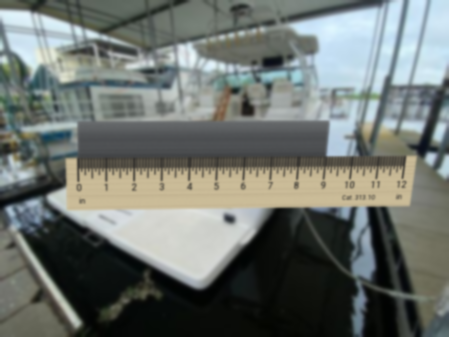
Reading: 9
